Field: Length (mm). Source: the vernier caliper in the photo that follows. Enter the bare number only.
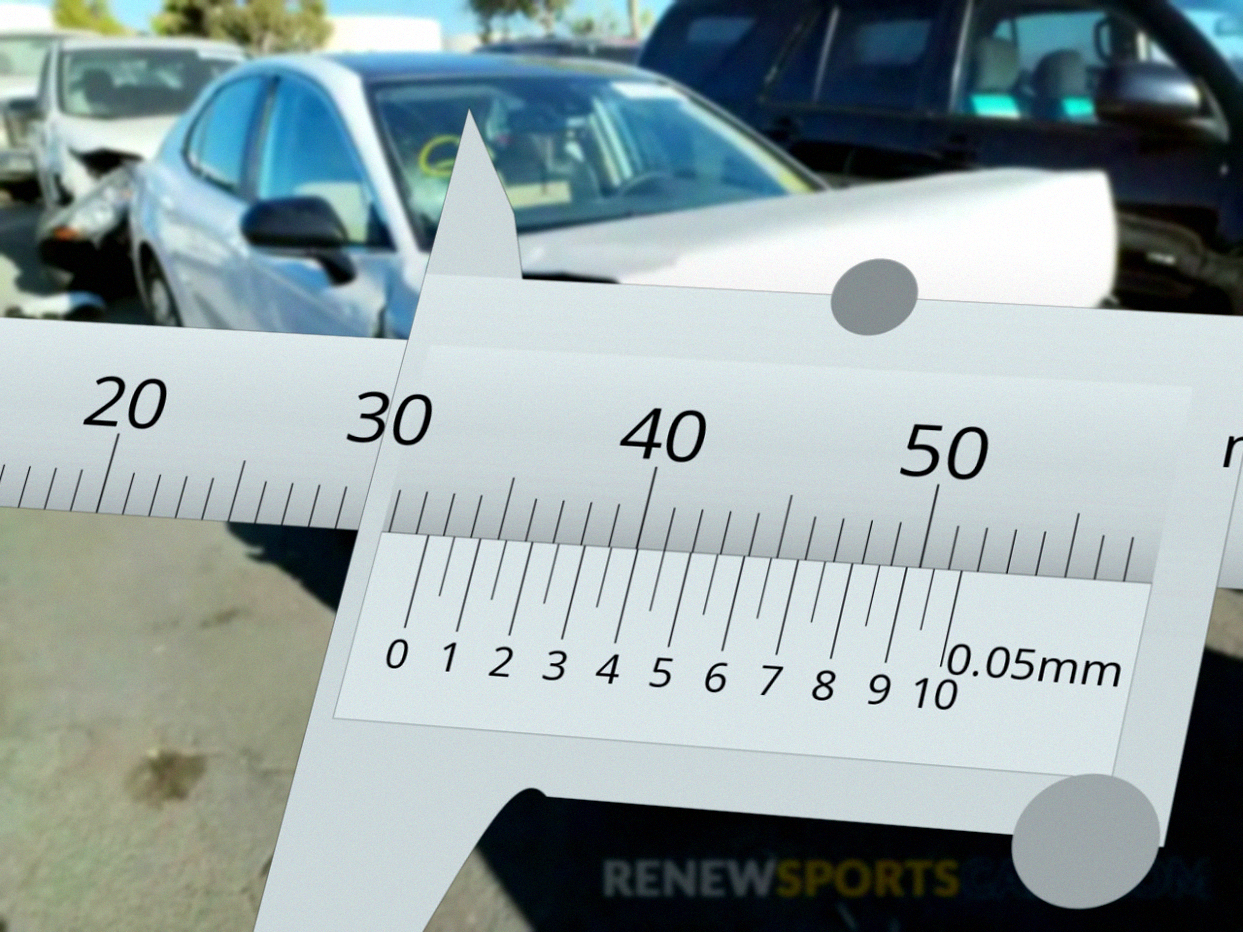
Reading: 32.45
